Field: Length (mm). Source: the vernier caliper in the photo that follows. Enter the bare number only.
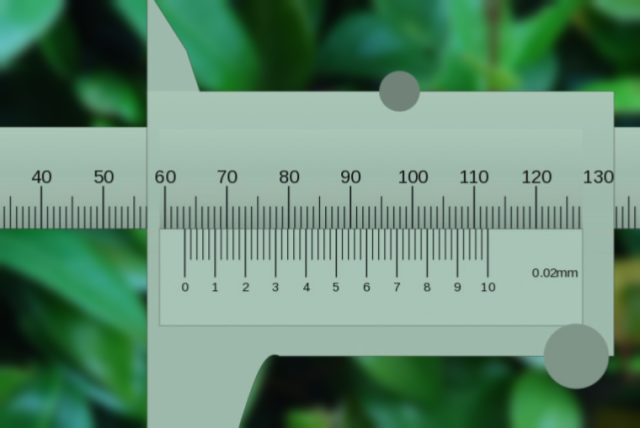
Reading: 63.2
